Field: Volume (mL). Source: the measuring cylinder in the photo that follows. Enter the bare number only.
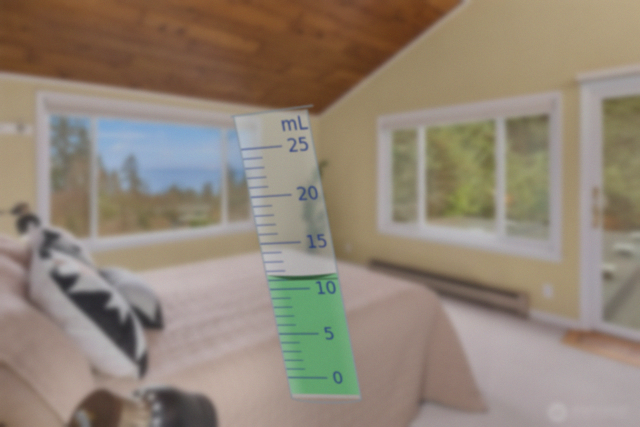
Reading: 11
